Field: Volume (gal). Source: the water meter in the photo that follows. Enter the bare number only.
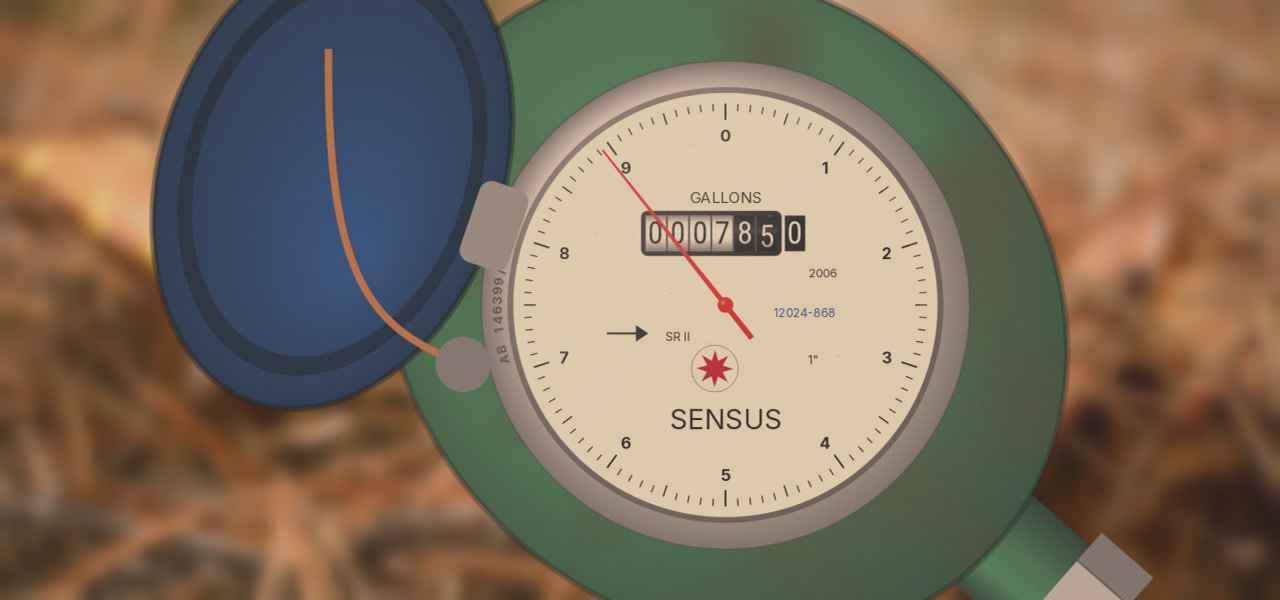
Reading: 7848.9
